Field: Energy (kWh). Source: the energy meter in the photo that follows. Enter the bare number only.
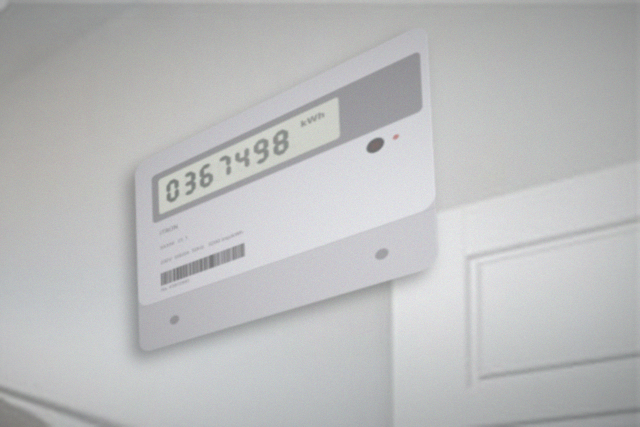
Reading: 367498
